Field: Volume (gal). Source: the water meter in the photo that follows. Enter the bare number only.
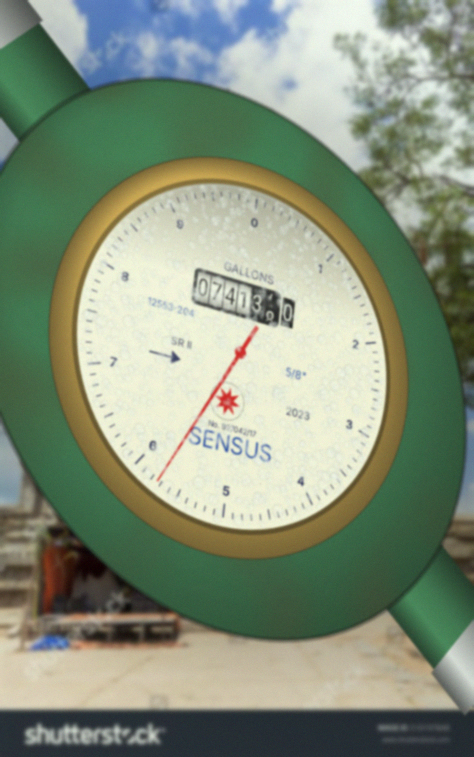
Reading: 741375.7
